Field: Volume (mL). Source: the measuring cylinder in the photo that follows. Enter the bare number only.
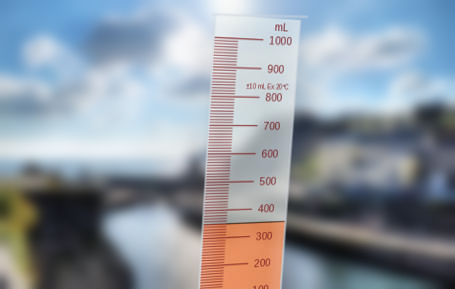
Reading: 350
